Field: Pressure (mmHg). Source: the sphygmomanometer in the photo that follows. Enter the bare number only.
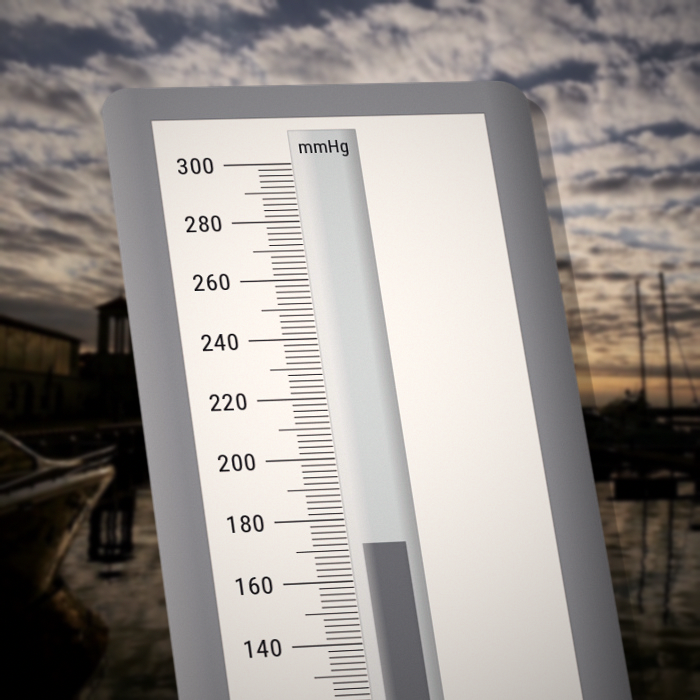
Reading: 172
